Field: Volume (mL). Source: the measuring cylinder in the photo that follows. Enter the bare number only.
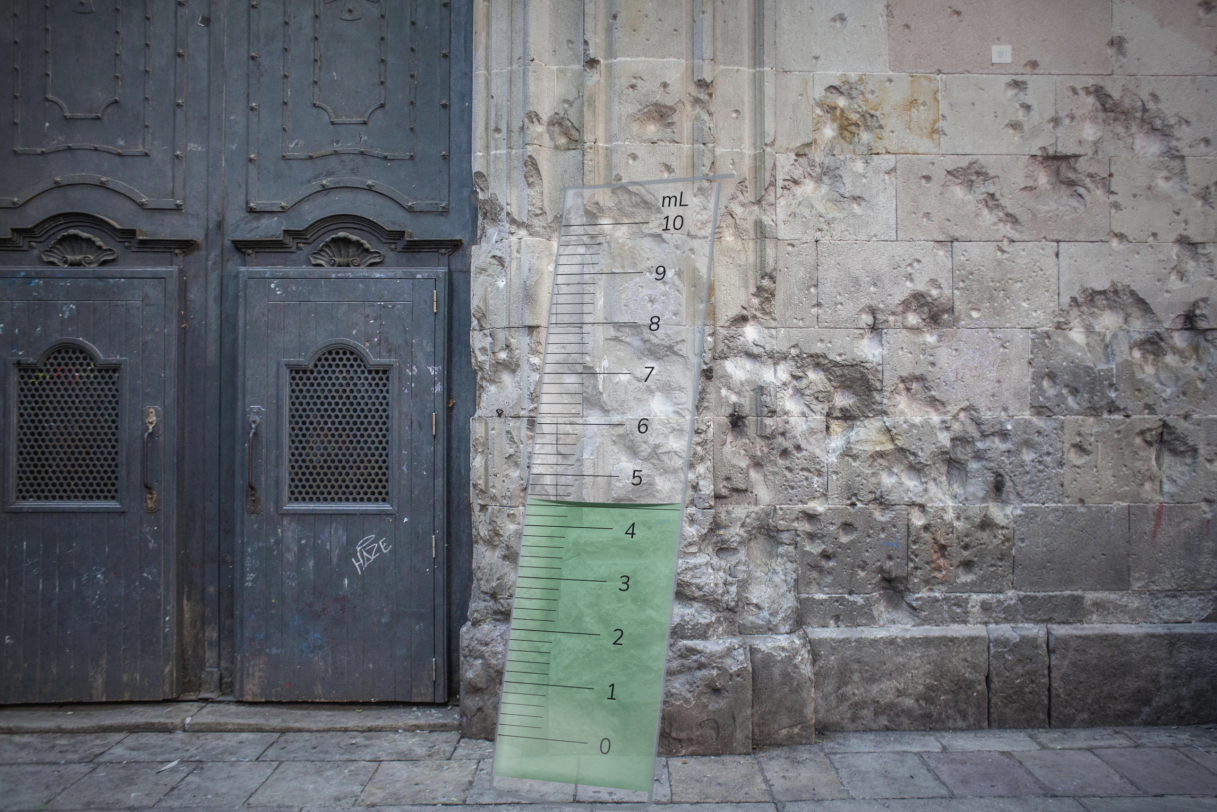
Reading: 4.4
